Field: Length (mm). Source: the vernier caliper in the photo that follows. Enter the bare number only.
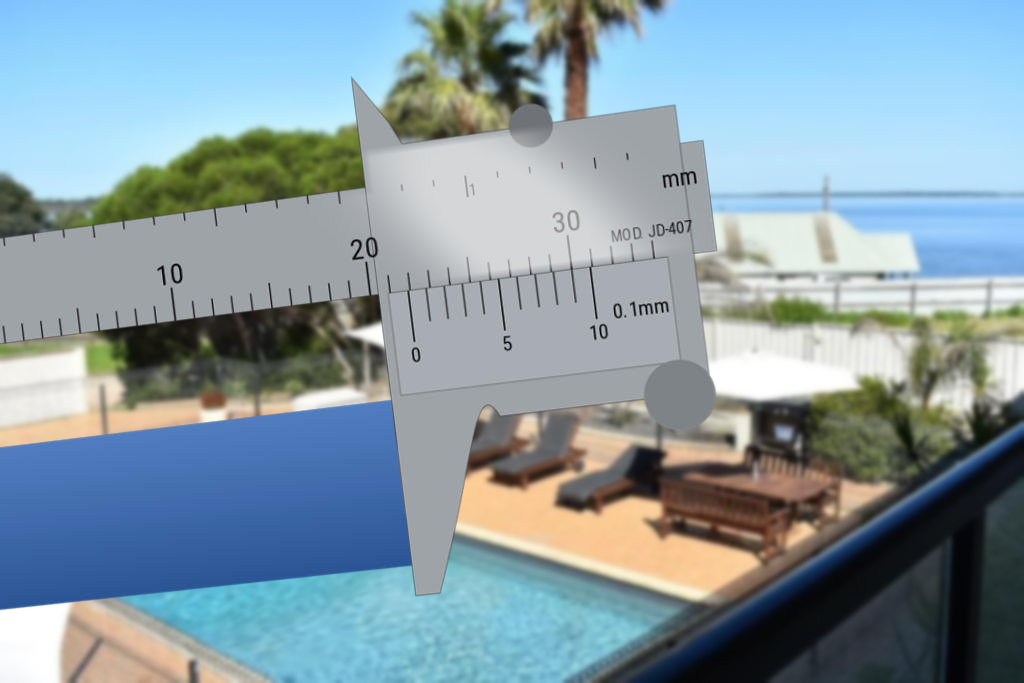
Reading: 21.9
